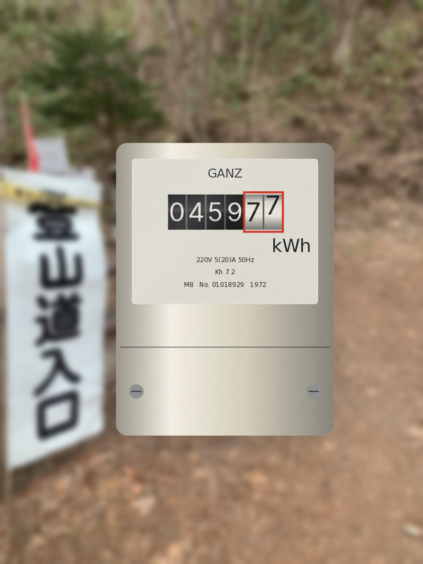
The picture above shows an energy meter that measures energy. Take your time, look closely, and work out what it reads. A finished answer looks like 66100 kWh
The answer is 459.77 kWh
